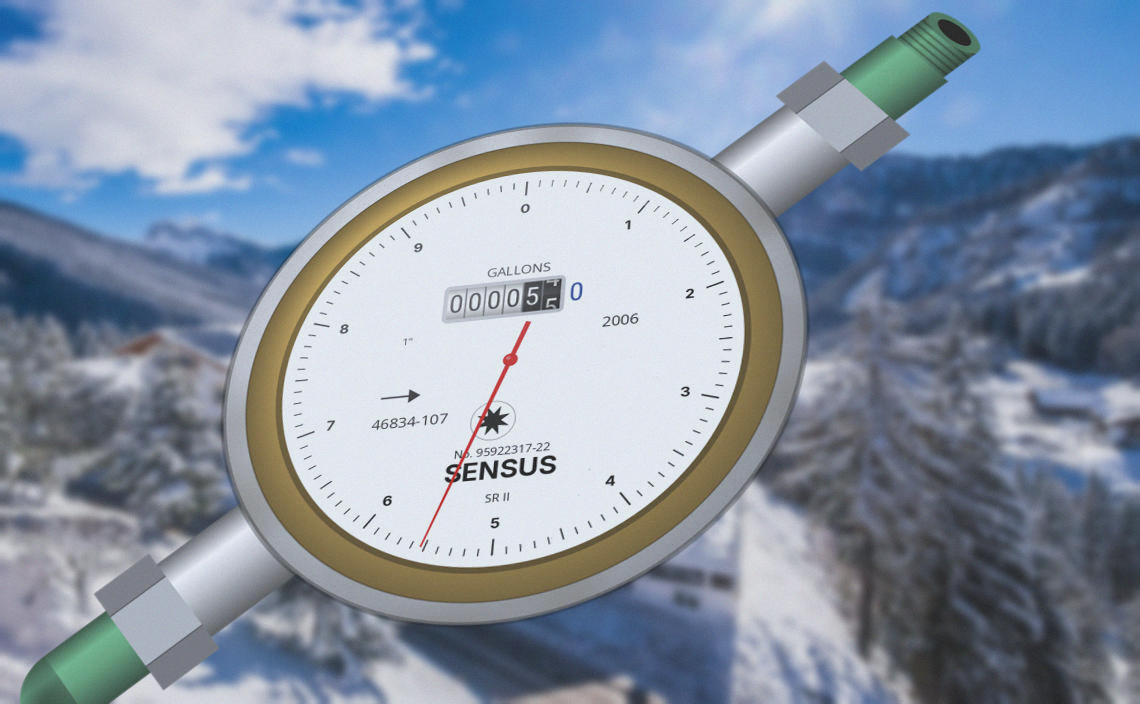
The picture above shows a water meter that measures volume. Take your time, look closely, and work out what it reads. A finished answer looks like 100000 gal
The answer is 545.5 gal
